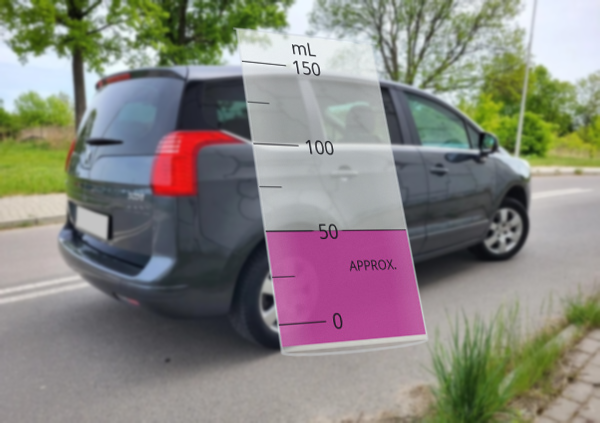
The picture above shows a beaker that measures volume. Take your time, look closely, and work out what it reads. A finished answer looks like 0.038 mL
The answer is 50 mL
